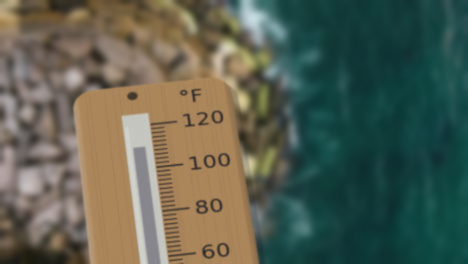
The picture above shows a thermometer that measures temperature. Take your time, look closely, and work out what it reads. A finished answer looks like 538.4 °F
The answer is 110 °F
